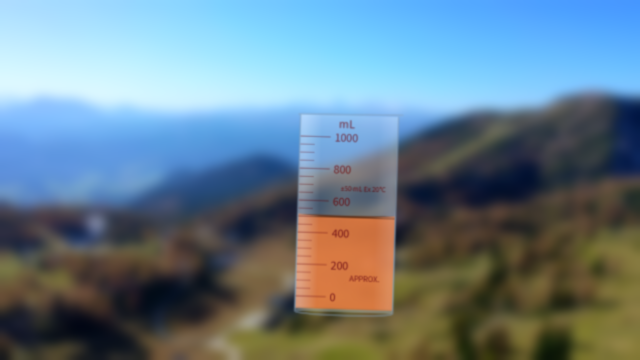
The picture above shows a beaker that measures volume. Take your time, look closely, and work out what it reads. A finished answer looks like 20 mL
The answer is 500 mL
